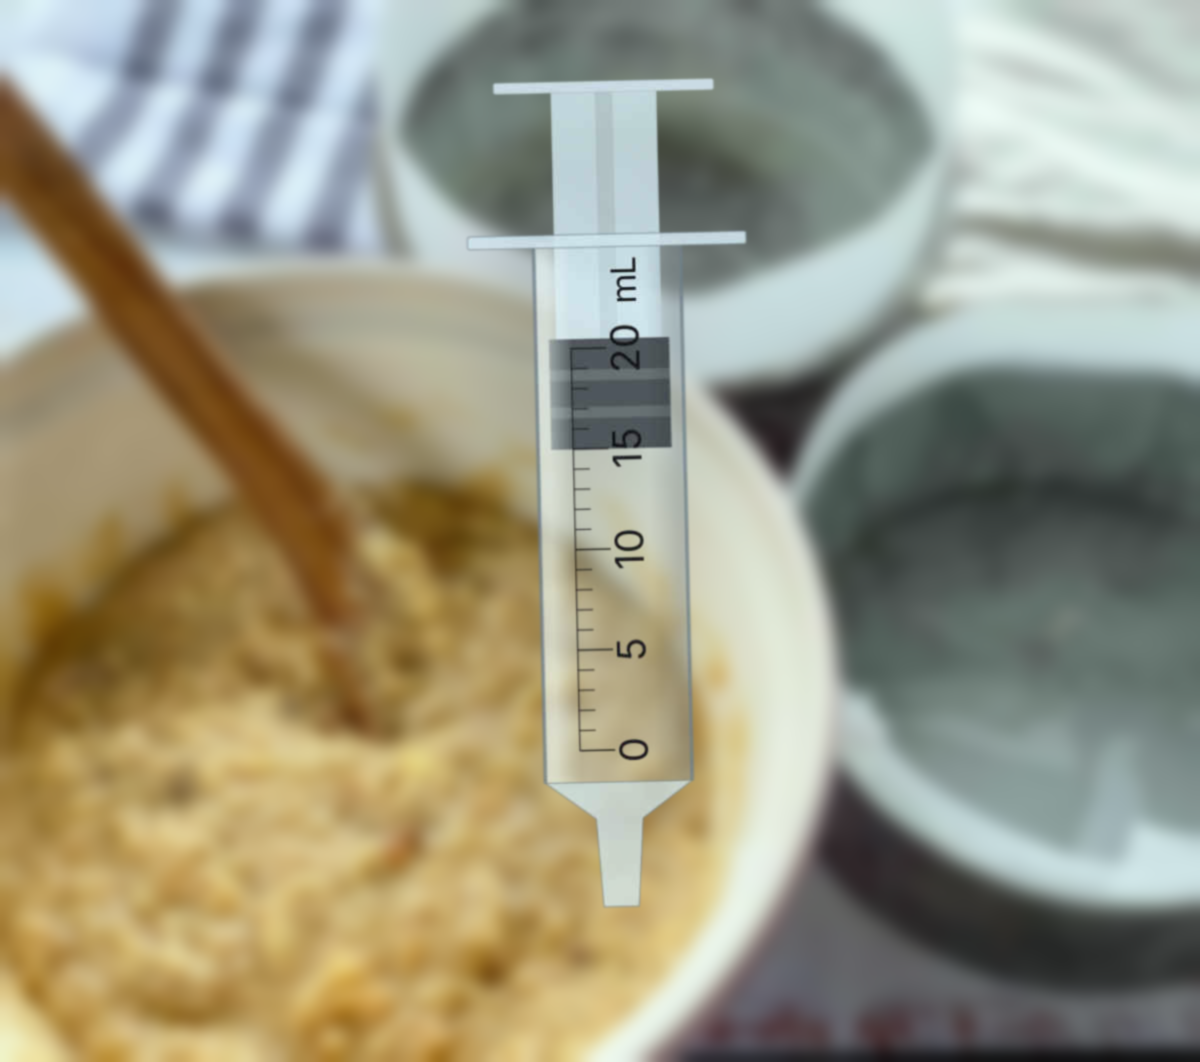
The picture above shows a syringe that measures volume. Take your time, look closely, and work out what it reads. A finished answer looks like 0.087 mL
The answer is 15 mL
